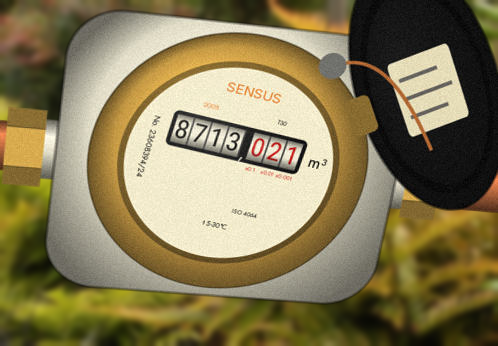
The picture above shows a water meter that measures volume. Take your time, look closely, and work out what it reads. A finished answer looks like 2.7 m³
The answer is 8713.021 m³
